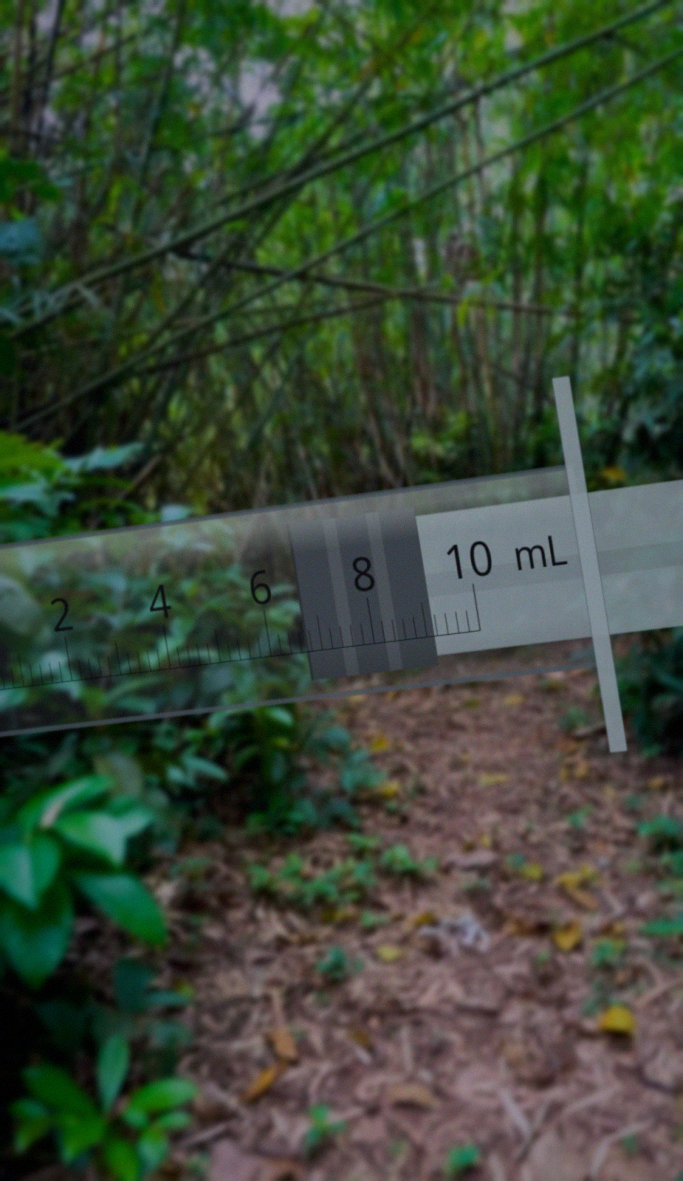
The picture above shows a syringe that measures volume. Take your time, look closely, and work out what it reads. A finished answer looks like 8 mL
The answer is 6.7 mL
